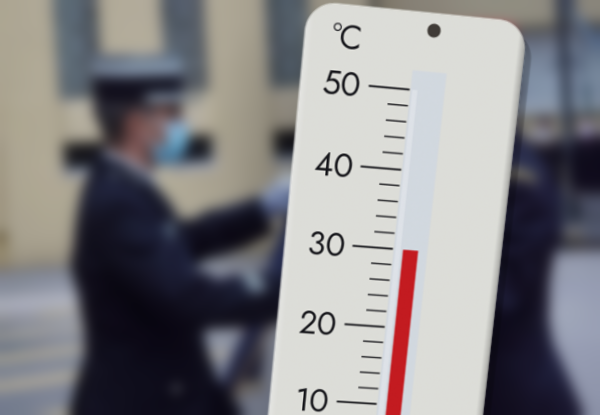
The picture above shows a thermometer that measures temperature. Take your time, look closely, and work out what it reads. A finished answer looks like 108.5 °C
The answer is 30 °C
